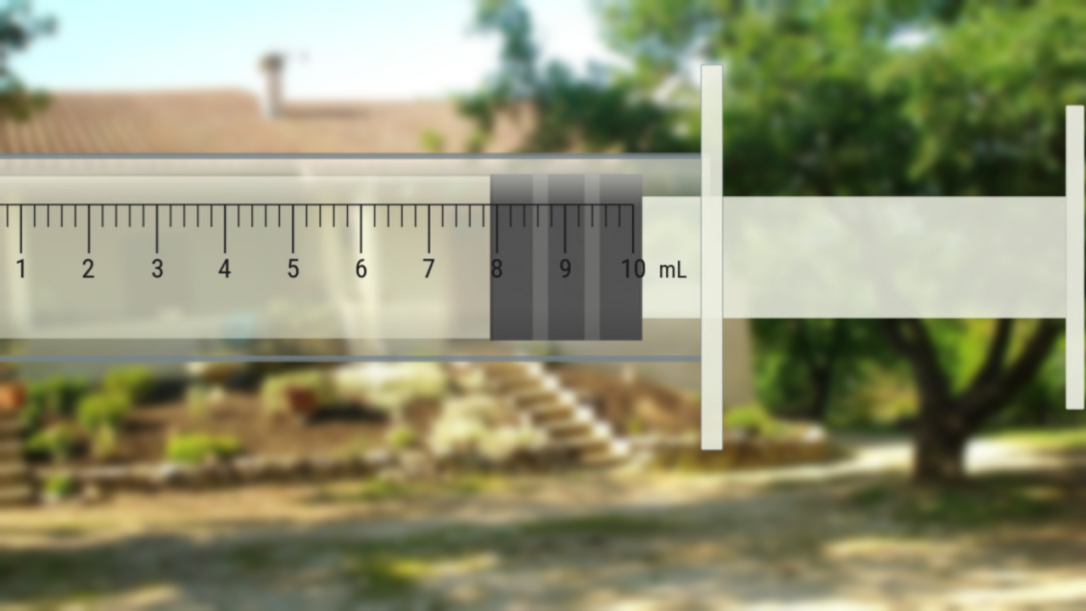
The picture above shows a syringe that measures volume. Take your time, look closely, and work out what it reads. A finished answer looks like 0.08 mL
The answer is 7.9 mL
